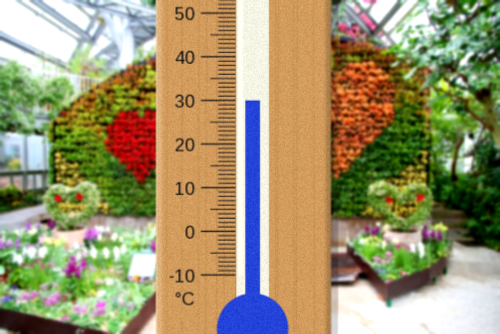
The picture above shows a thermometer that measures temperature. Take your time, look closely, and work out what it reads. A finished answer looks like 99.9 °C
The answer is 30 °C
